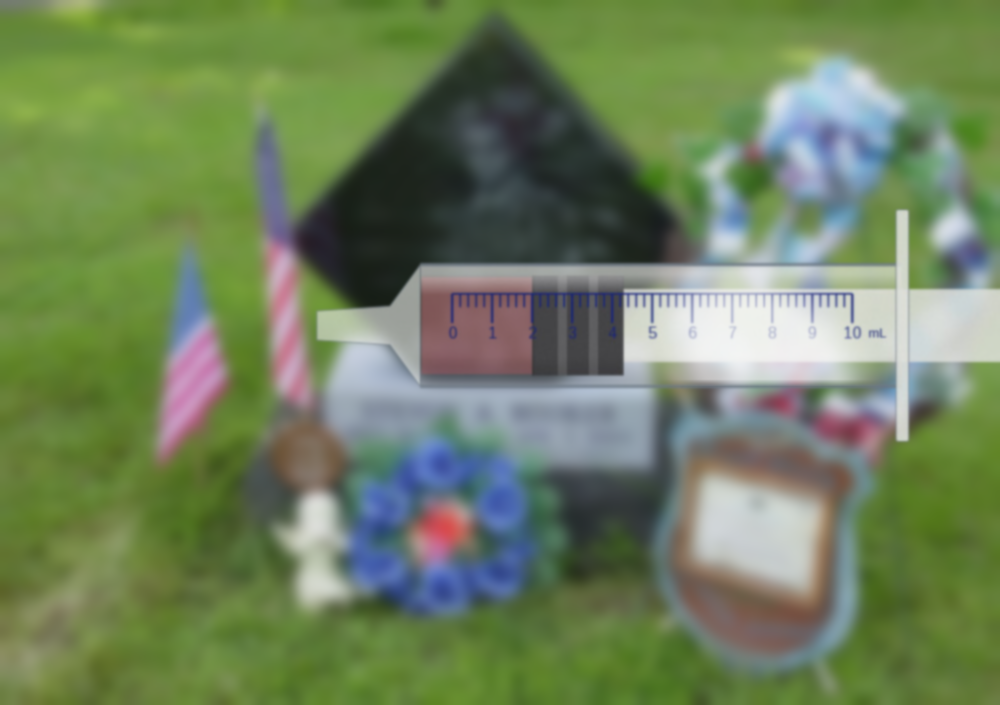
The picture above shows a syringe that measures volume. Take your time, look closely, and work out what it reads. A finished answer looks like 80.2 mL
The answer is 2 mL
